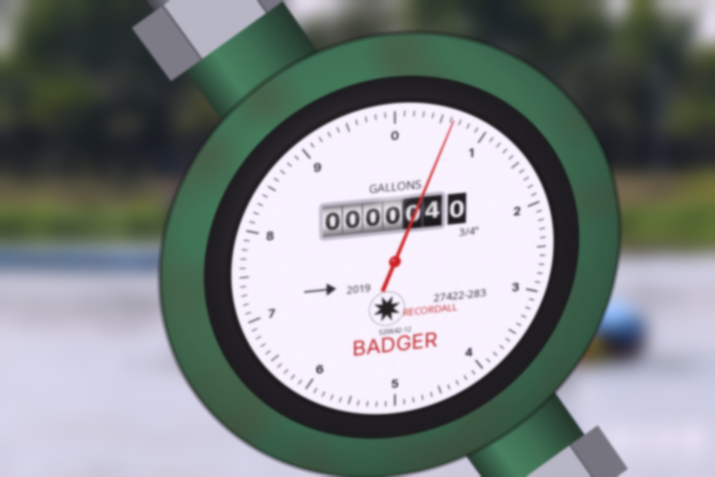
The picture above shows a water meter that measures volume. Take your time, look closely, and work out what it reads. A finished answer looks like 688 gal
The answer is 40.6 gal
